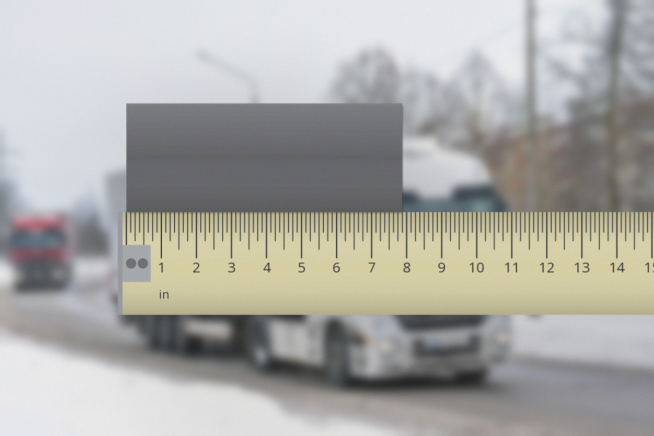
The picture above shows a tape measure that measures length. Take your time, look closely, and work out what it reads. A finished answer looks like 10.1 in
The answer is 7.875 in
